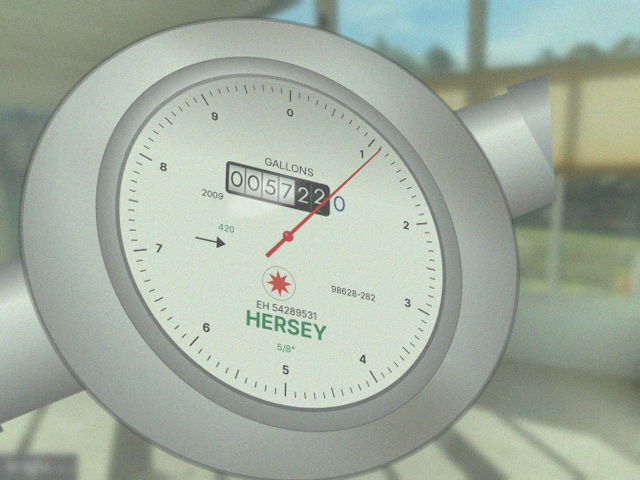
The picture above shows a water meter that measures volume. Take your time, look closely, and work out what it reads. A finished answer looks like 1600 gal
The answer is 57221.1 gal
